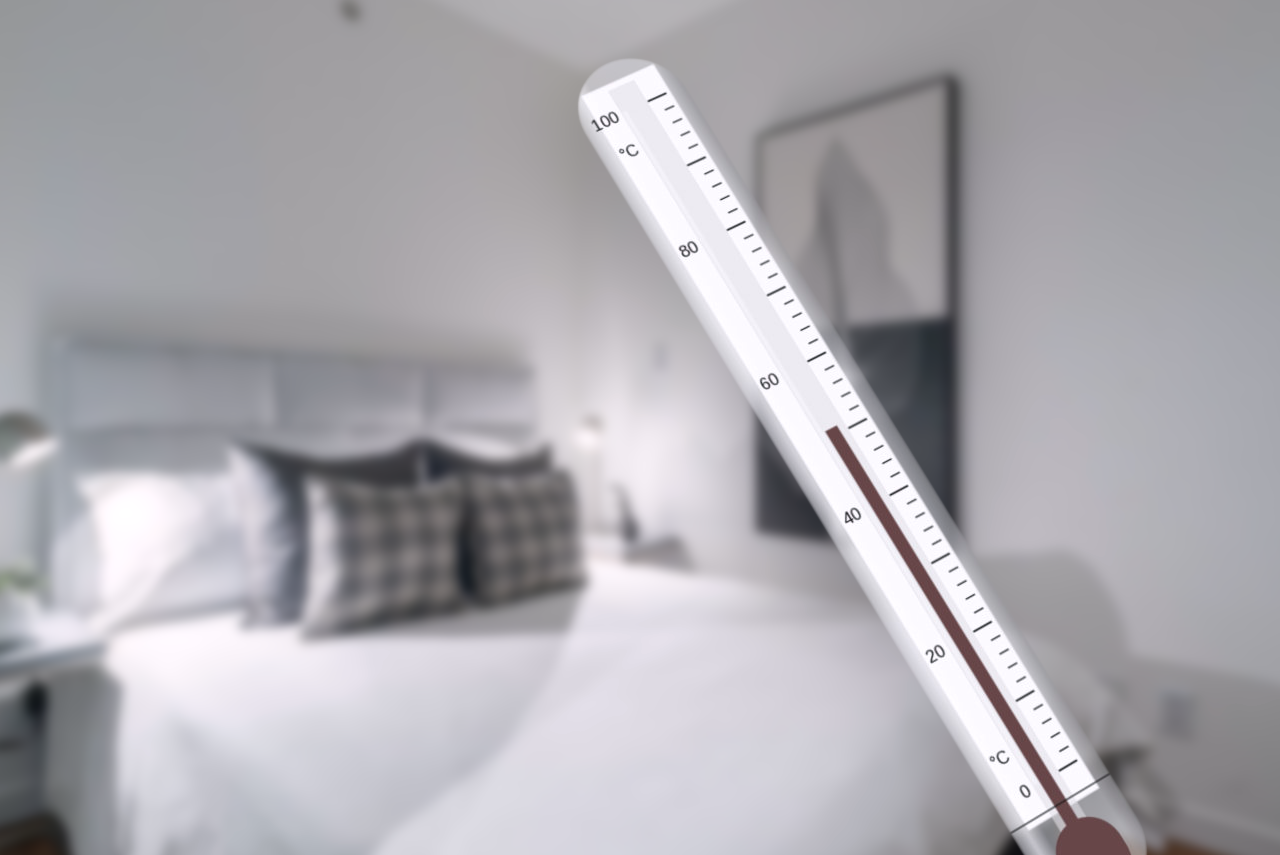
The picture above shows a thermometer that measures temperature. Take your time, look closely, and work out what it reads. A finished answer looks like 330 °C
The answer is 51 °C
